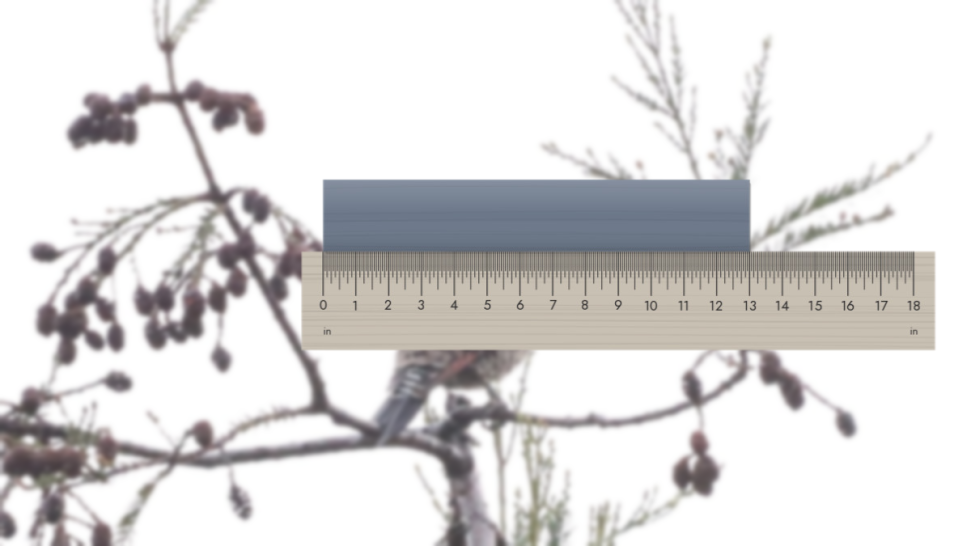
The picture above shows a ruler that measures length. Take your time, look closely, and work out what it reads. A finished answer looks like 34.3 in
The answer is 13 in
